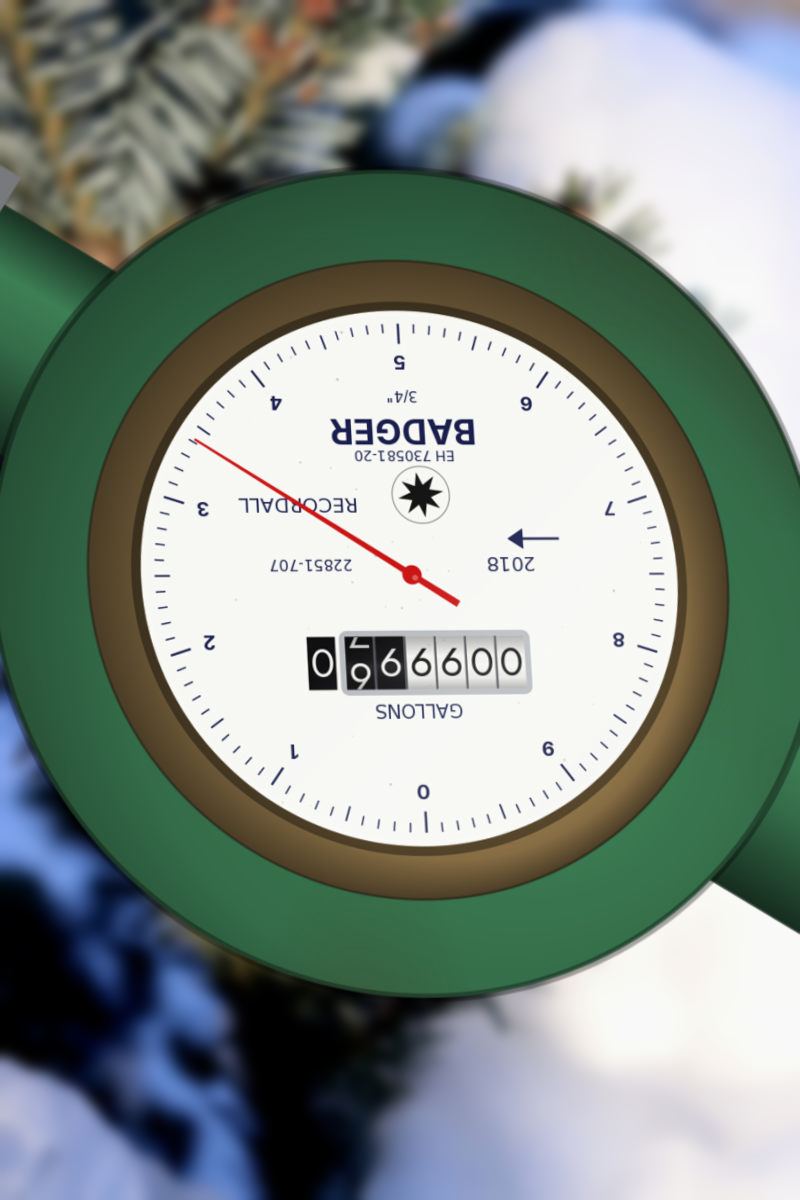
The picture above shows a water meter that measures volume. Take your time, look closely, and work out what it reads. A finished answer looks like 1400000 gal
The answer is 99963.4 gal
